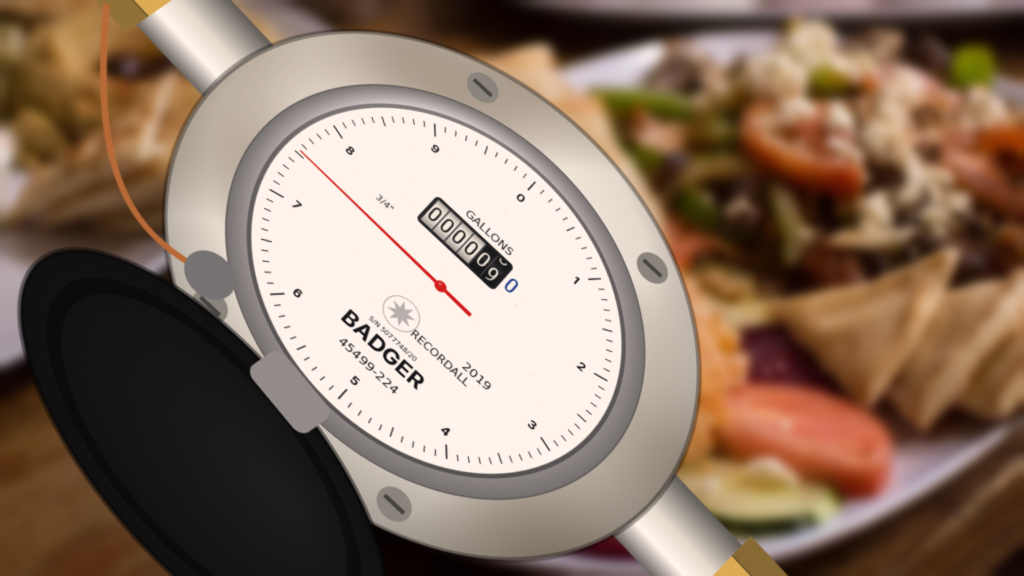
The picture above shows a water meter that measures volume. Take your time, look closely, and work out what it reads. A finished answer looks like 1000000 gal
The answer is 87.5 gal
